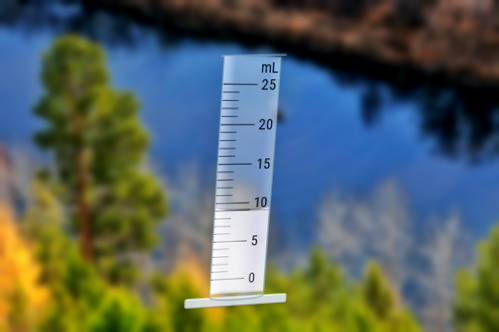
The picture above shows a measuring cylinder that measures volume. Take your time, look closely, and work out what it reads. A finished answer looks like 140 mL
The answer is 9 mL
